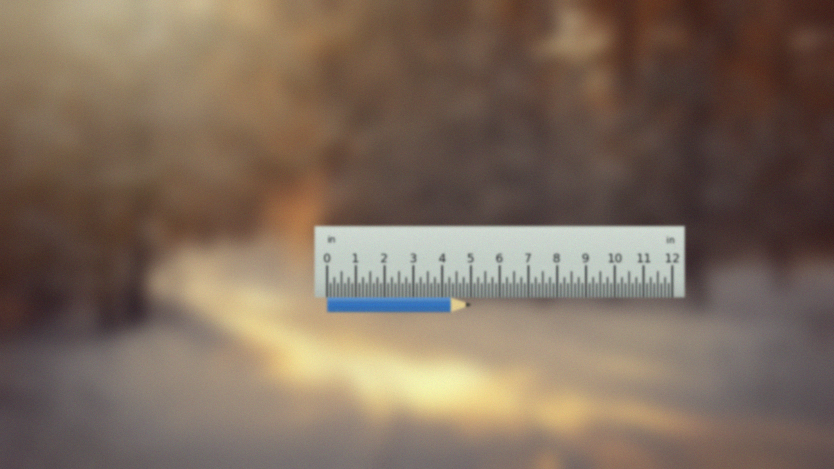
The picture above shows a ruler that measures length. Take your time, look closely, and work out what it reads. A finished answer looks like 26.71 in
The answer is 5 in
